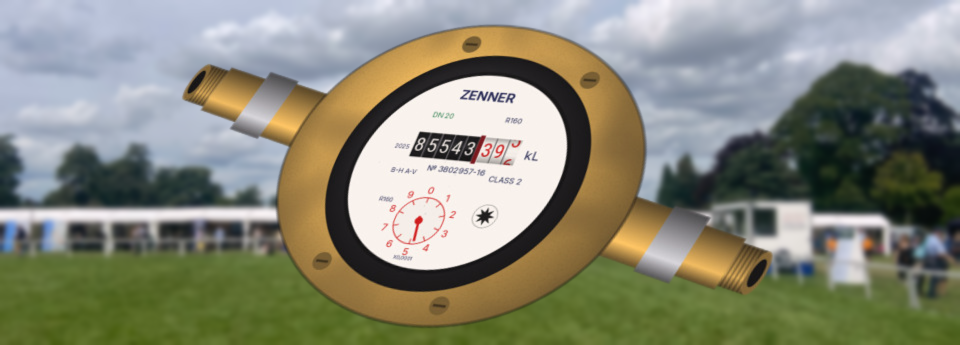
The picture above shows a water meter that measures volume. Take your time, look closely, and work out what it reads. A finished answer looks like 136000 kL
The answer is 85543.3954 kL
